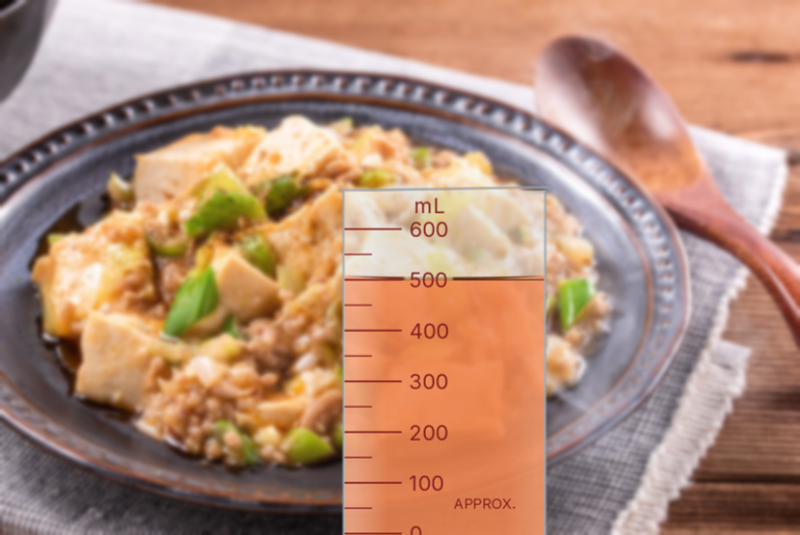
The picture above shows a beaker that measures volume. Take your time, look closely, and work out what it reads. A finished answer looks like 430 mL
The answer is 500 mL
